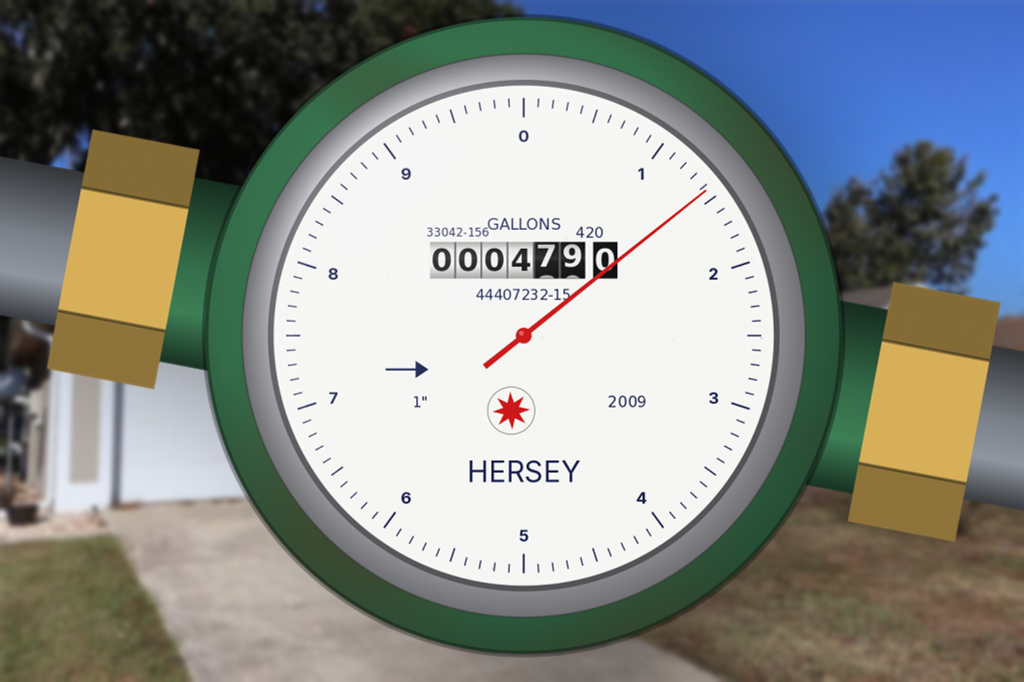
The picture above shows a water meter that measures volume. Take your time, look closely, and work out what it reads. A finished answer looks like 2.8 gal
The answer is 4791.4 gal
